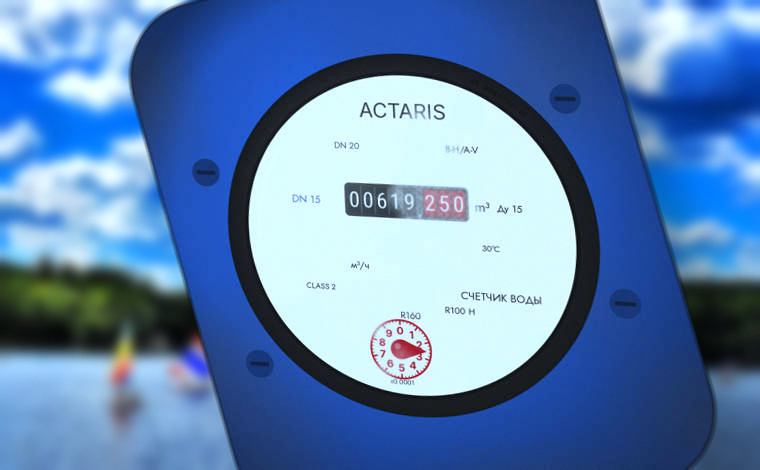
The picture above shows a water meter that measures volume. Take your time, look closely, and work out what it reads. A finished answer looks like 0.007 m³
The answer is 619.2502 m³
